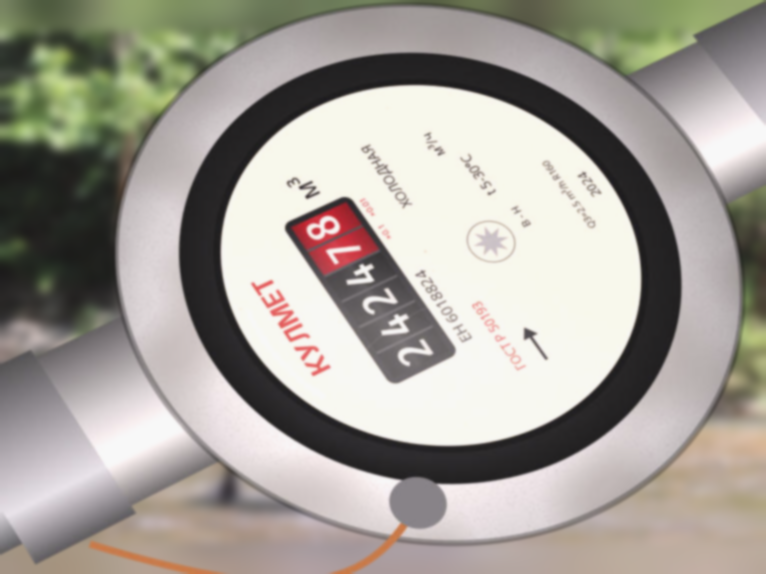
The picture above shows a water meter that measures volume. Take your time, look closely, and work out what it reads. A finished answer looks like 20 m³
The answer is 2424.78 m³
